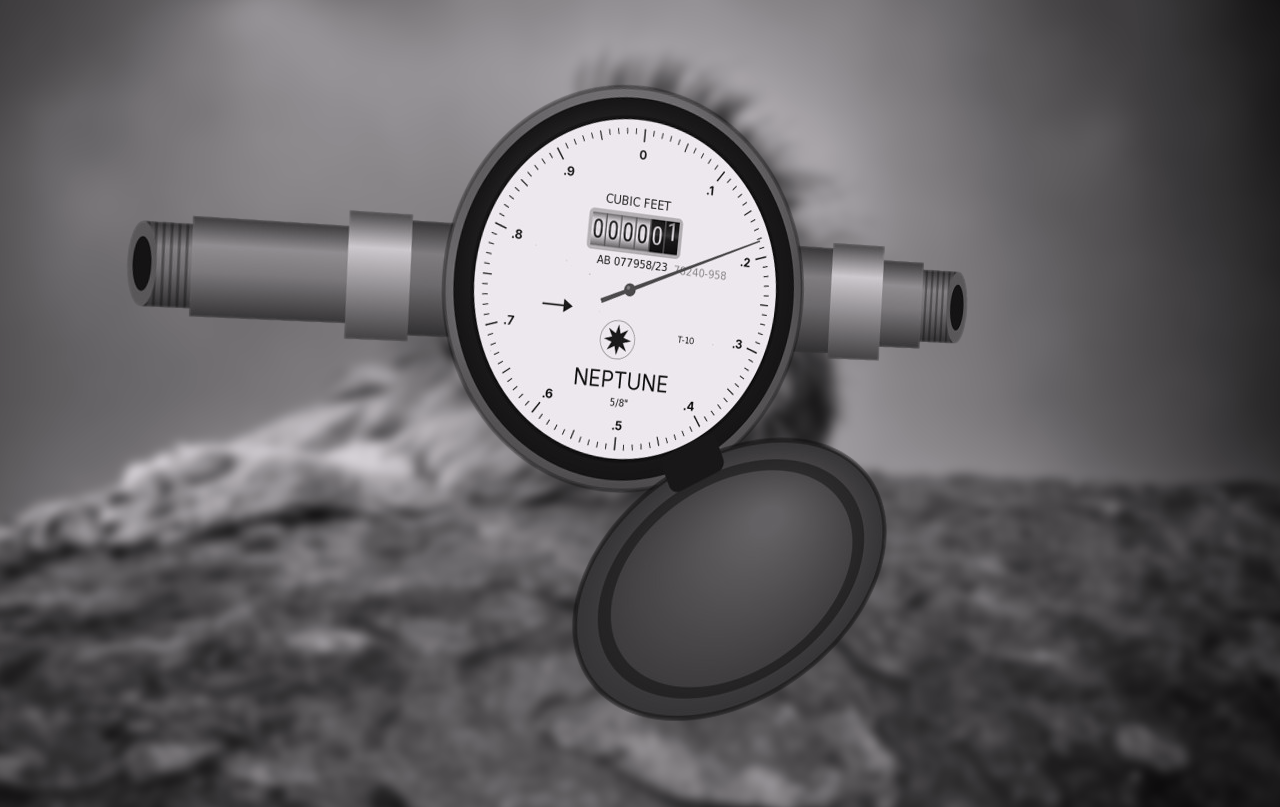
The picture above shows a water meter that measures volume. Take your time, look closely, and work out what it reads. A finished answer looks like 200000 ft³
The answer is 1.18 ft³
